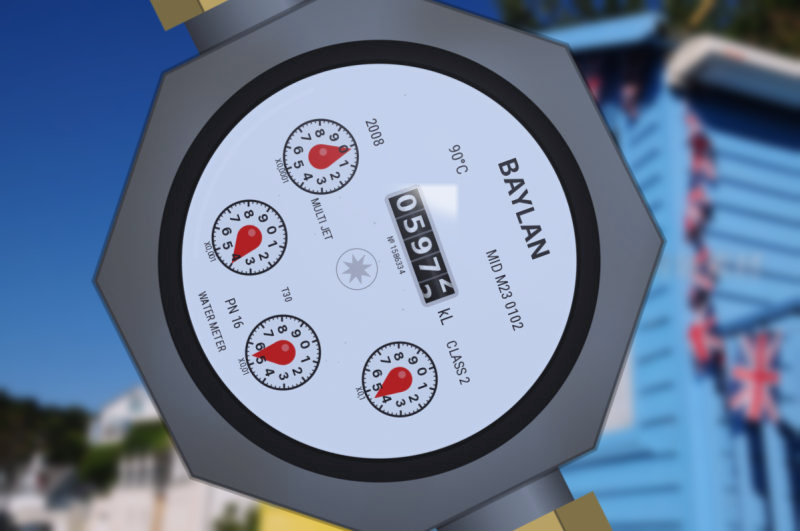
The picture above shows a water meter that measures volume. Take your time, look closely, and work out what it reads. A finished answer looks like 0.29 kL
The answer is 5972.4540 kL
